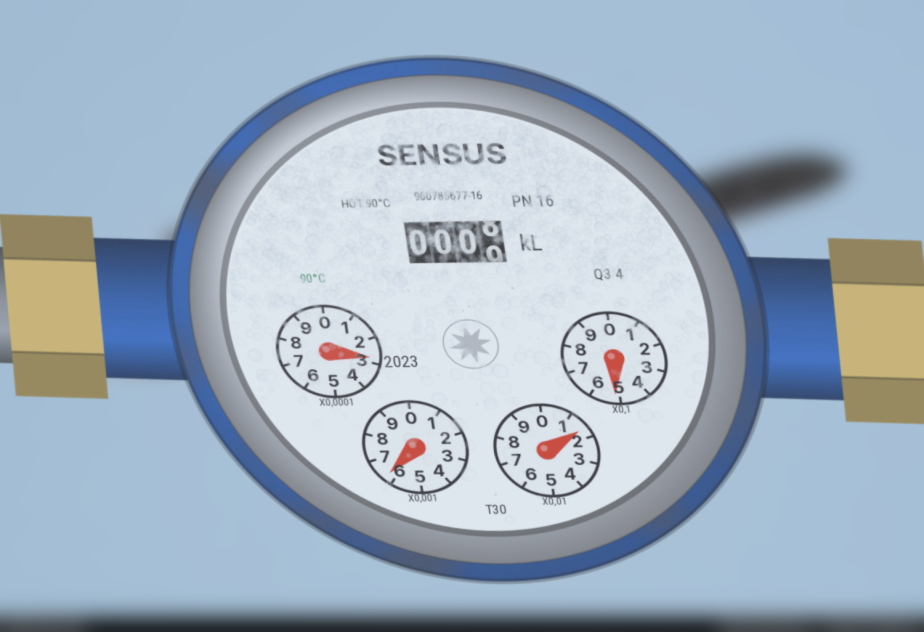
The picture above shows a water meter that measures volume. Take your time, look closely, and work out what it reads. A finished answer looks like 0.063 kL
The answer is 8.5162 kL
